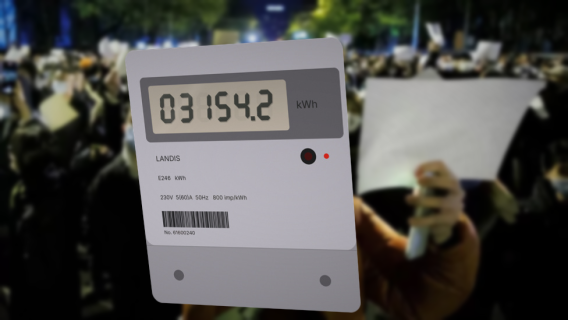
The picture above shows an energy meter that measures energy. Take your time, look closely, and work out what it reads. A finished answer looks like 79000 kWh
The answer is 3154.2 kWh
